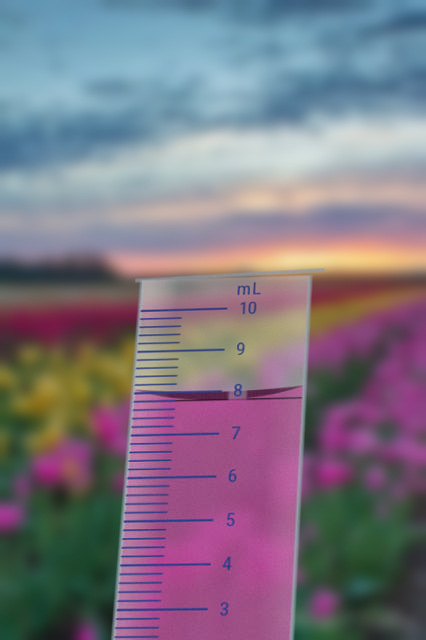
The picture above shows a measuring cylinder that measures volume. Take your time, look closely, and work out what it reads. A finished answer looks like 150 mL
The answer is 7.8 mL
